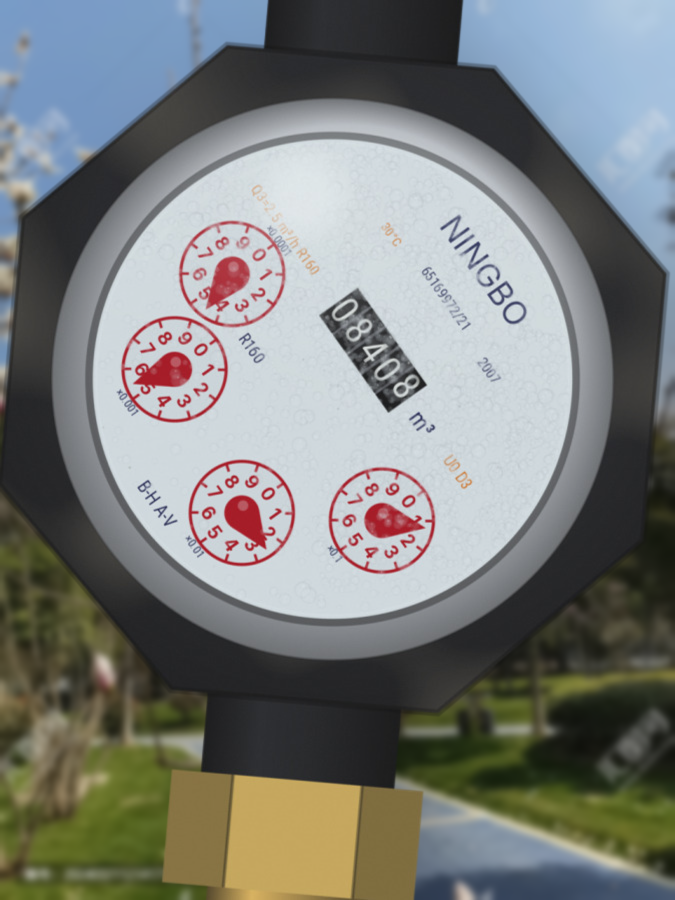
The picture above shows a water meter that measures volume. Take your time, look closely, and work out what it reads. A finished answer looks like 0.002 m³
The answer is 8408.1254 m³
